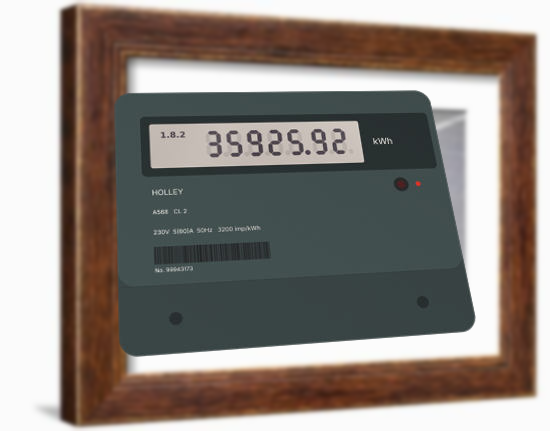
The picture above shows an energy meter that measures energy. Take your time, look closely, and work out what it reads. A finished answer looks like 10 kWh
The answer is 35925.92 kWh
